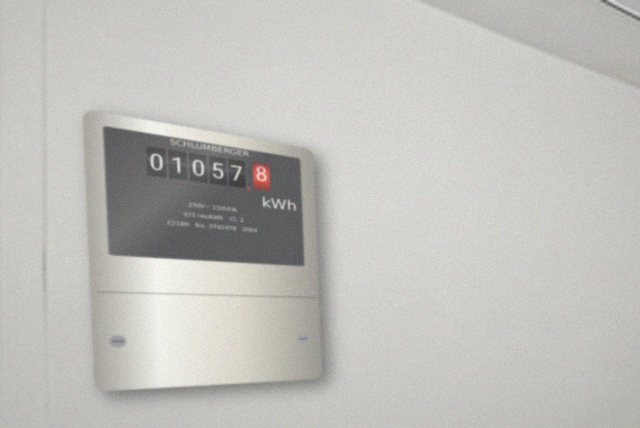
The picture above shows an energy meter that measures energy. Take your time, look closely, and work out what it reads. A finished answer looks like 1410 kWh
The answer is 1057.8 kWh
